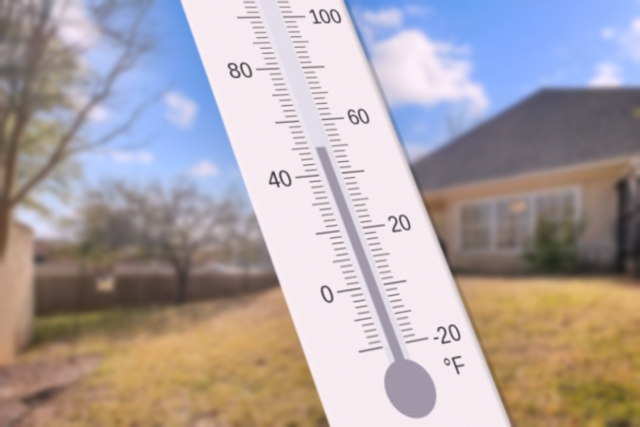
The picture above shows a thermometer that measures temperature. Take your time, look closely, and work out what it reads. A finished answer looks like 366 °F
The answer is 50 °F
